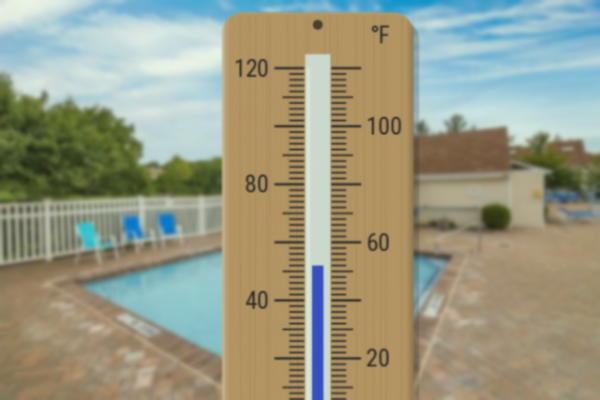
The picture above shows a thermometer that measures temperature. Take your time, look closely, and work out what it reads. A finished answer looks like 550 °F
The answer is 52 °F
